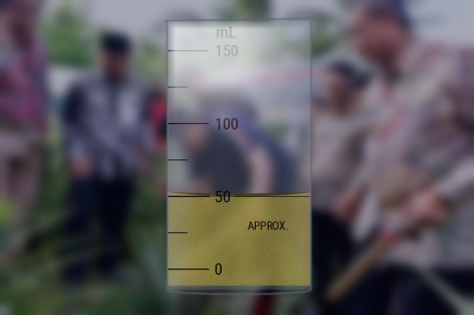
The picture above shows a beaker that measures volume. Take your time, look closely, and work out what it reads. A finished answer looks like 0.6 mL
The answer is 50 mL
